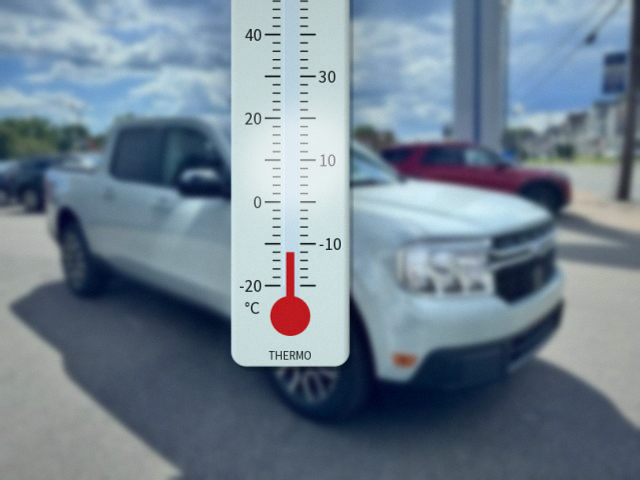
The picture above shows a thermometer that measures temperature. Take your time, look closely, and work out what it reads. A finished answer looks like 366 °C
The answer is -12 °C
